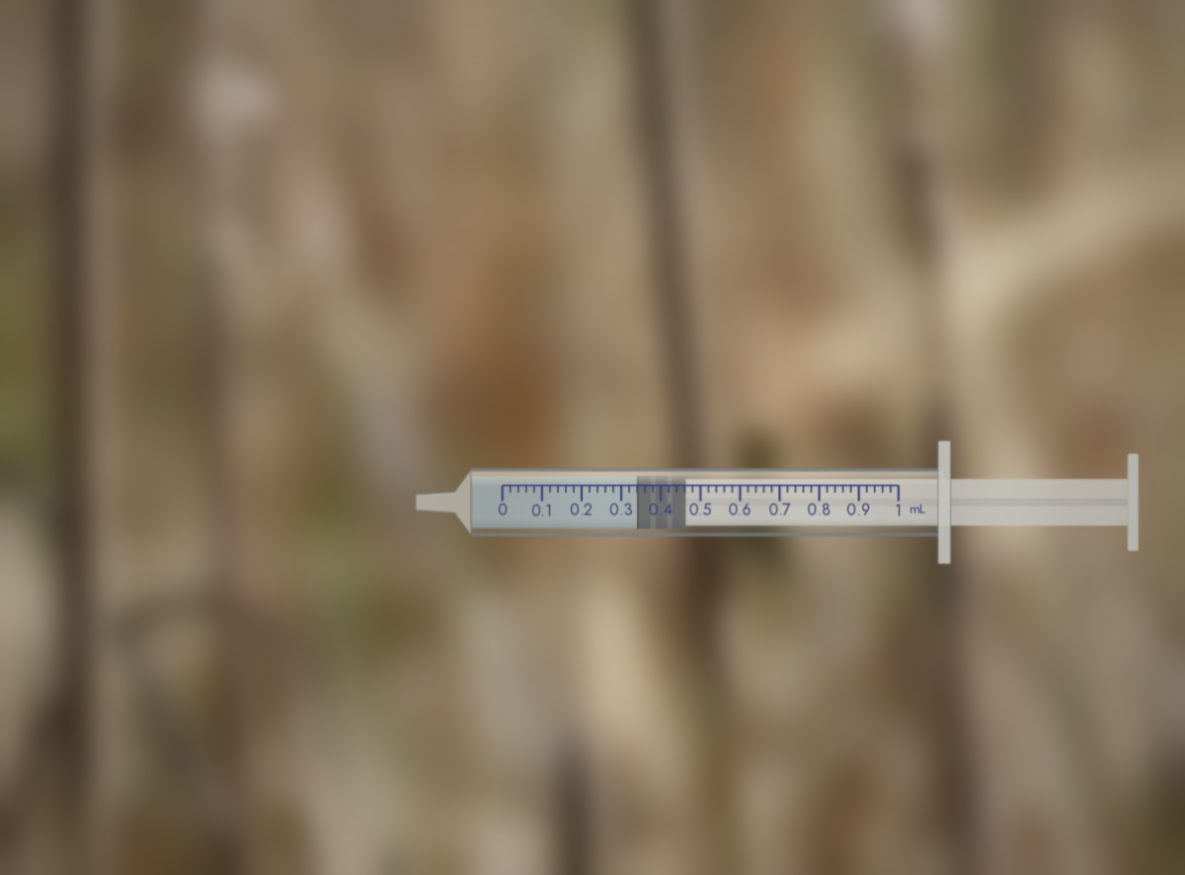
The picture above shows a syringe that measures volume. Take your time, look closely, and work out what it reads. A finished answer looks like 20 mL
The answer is 0.34 mL
